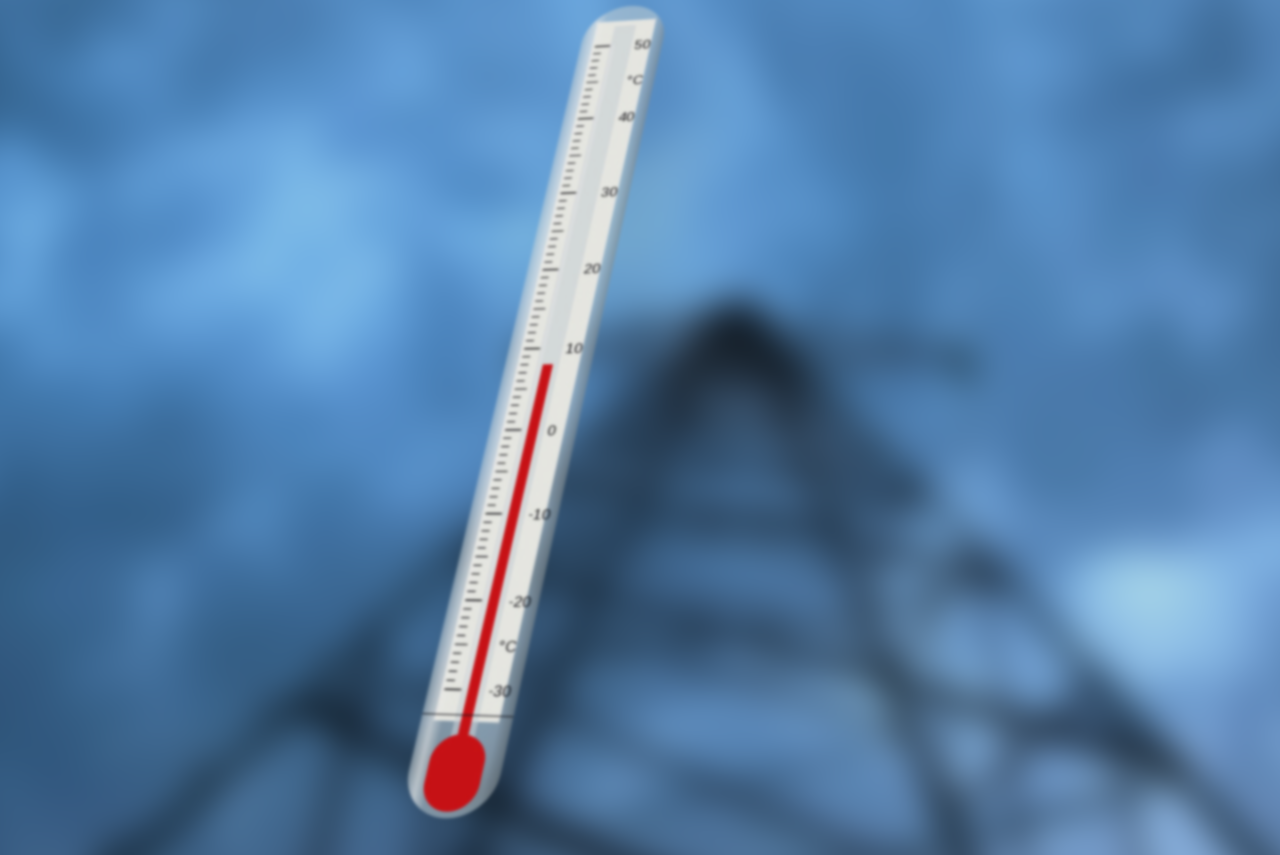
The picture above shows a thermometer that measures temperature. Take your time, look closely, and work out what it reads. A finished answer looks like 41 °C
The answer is 8 °C
